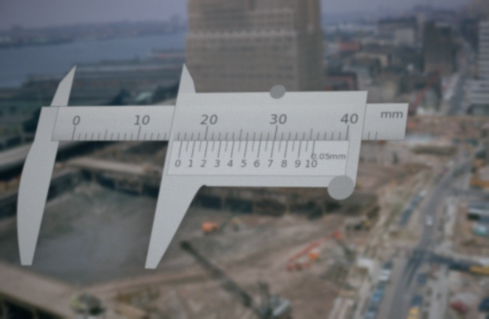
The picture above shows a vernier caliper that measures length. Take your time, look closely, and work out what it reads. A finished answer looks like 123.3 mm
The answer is 16.6 mm
